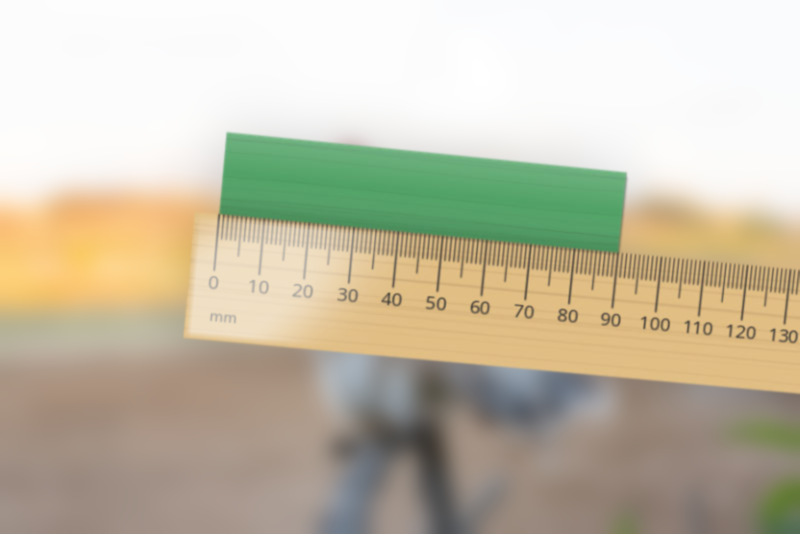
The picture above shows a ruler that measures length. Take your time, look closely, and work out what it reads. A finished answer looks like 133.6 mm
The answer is 90 mm
